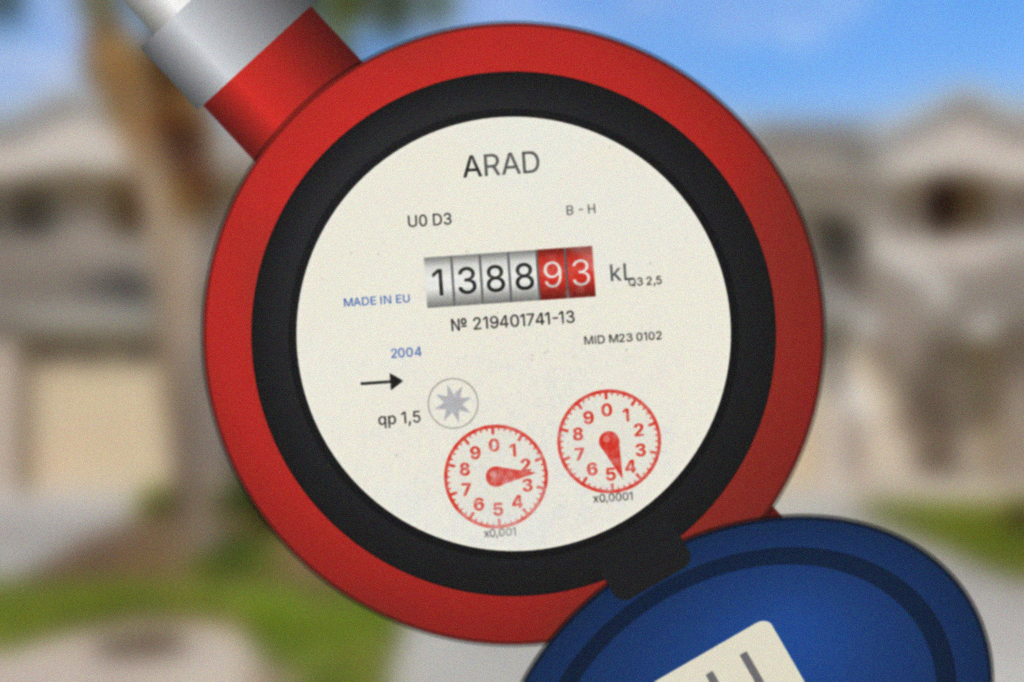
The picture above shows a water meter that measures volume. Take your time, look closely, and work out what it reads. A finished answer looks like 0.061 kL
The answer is 1388.9324 kL
